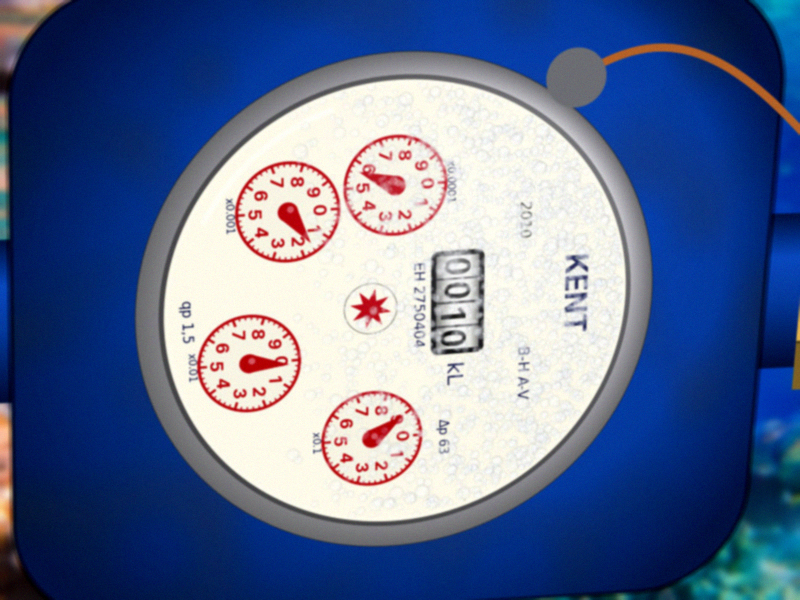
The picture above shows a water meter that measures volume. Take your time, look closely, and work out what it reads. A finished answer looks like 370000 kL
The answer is 9.9015 kL
